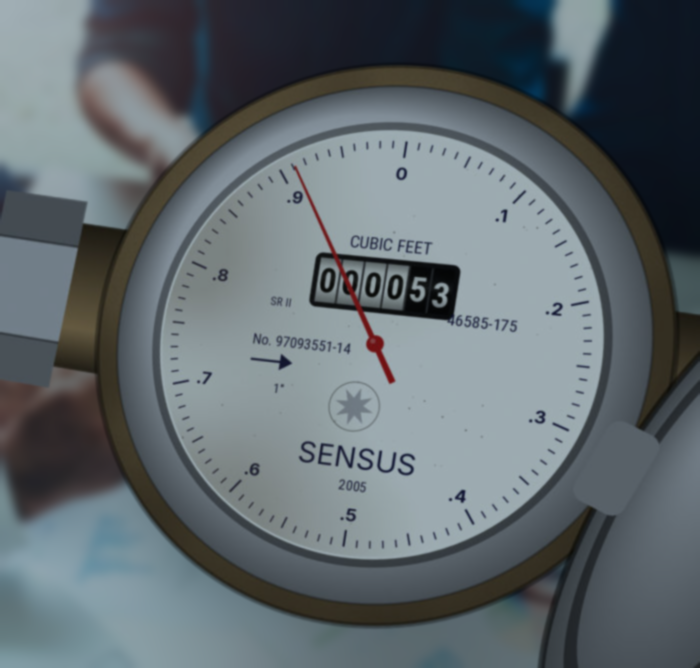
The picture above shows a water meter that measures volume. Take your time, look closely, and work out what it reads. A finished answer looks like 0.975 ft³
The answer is 52.91 ft³
